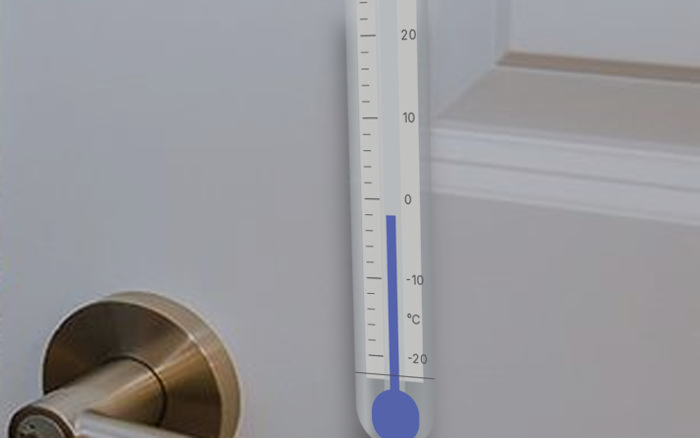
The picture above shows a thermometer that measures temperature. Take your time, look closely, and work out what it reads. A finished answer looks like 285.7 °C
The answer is -2 °C
